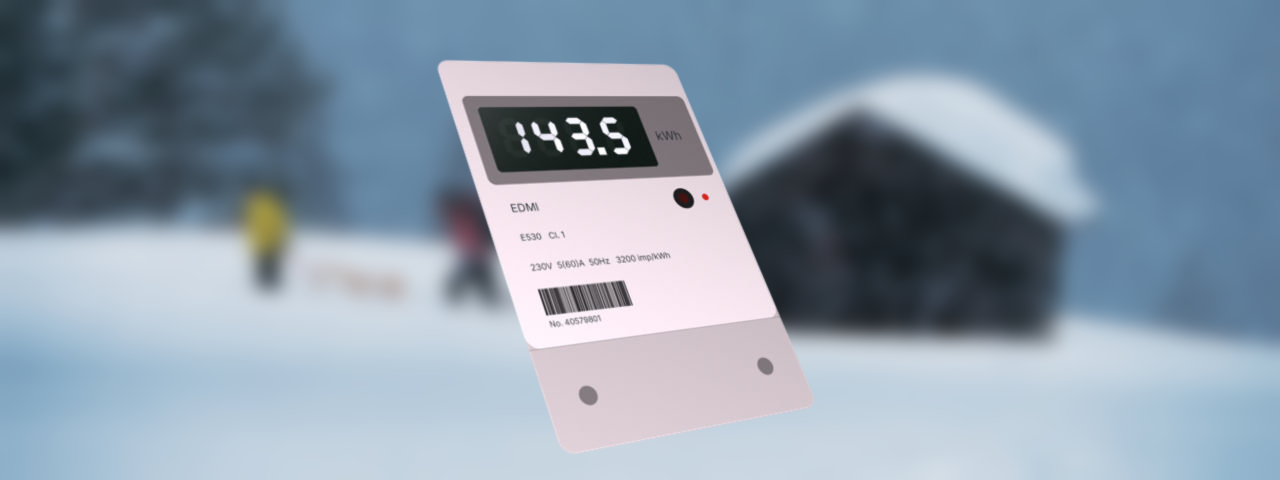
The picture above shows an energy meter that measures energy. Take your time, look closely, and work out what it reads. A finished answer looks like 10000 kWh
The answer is 143.5 kWh
